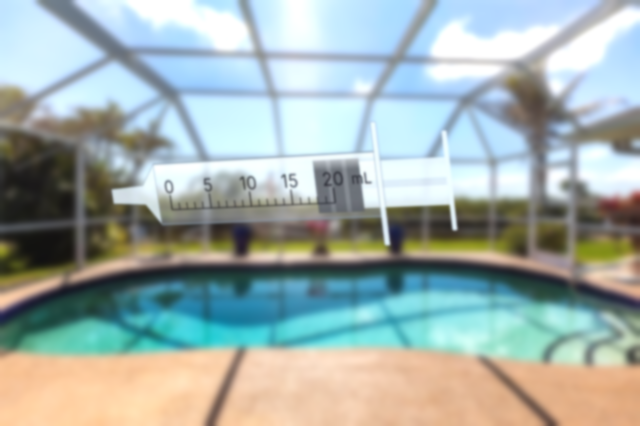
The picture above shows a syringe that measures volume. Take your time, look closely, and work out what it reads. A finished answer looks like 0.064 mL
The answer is 18 mL
